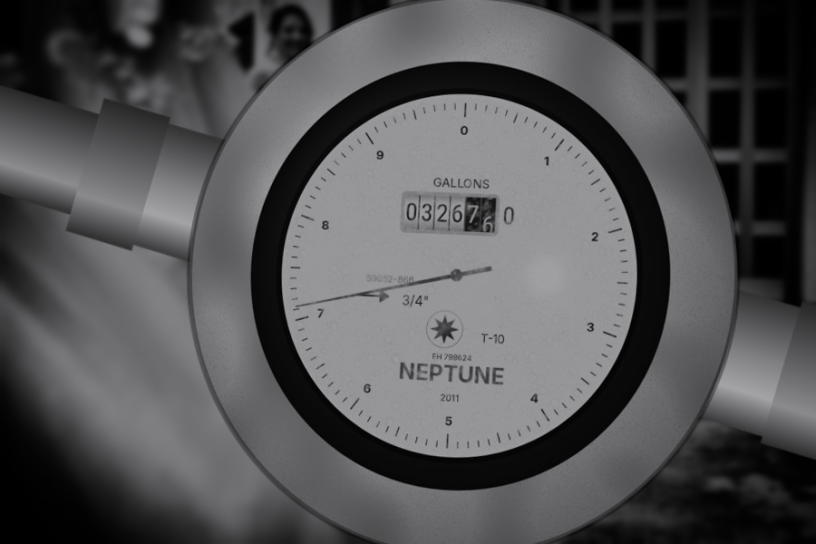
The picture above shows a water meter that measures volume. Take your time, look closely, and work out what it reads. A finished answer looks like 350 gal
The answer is 326757.1 gal
